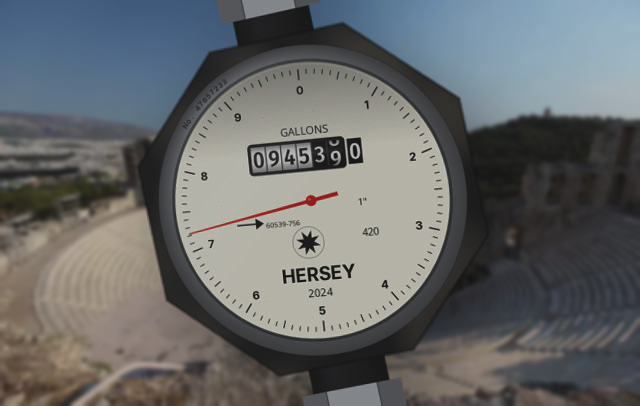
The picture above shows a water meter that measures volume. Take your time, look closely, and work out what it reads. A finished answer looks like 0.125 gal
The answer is 945387.2 gal
